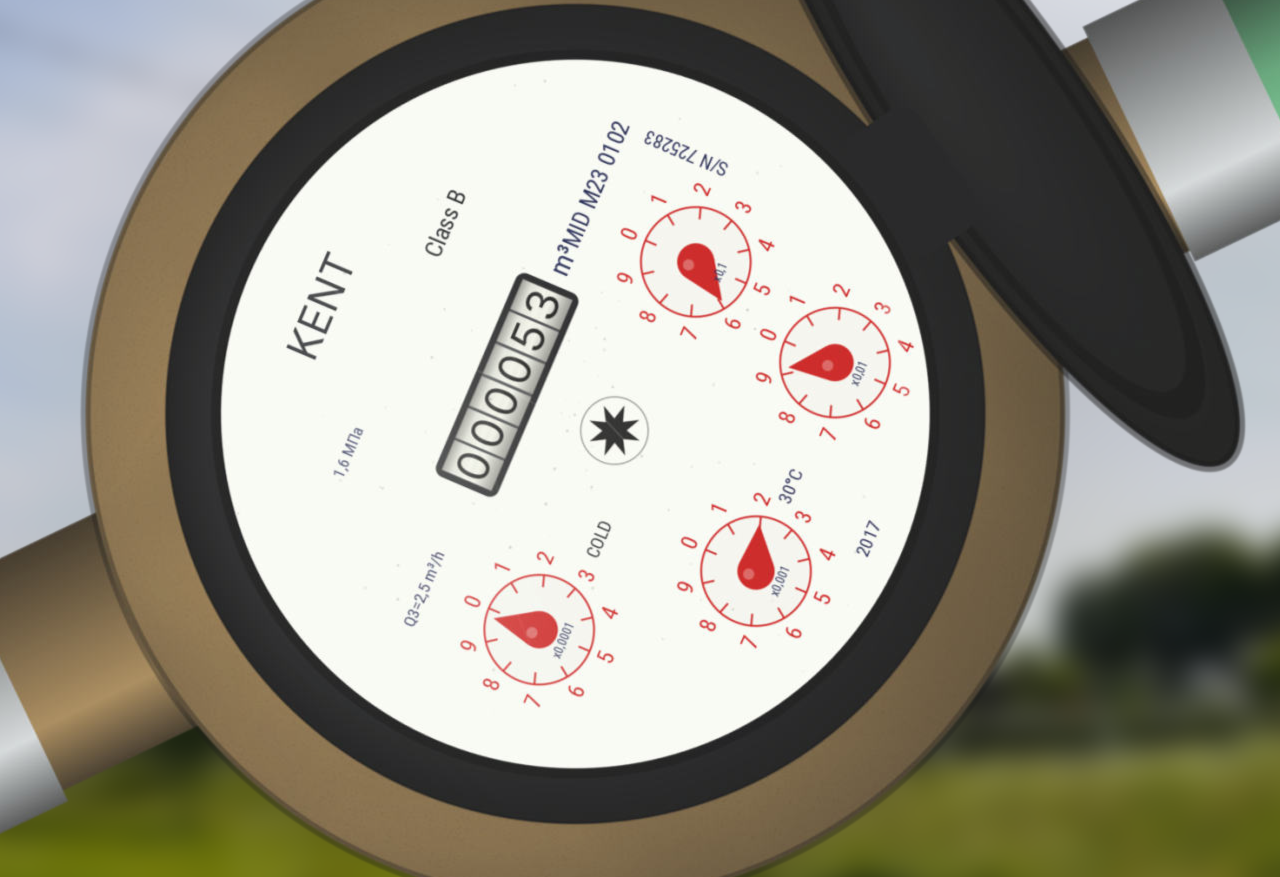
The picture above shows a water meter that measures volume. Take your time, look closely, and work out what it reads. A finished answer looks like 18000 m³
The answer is 53.5919 m³
